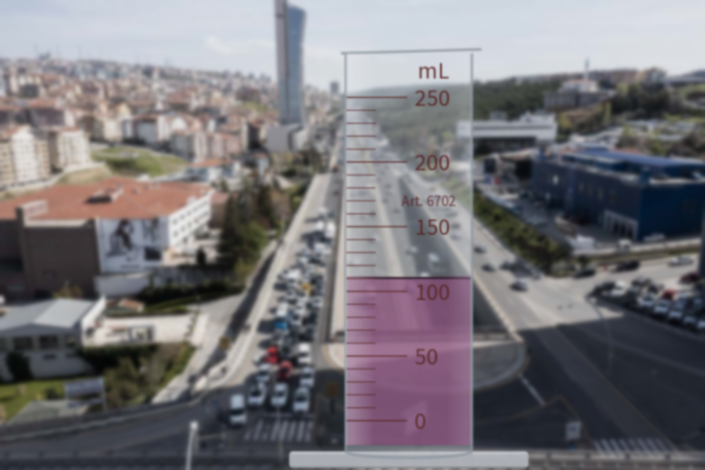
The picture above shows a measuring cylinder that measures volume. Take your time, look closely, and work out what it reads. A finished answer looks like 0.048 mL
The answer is 110 mL
